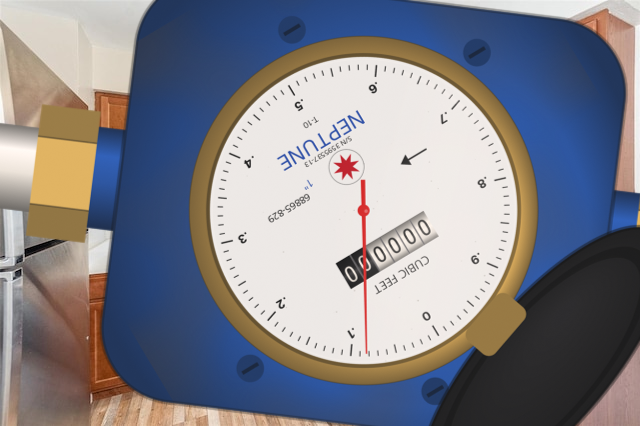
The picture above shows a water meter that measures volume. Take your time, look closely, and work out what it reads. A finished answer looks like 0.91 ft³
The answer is 0.08 ft³
